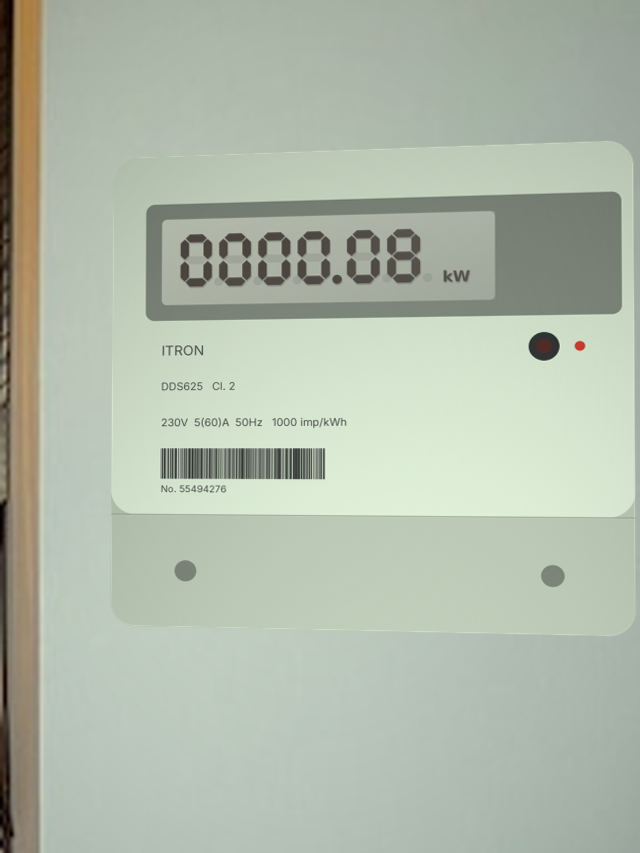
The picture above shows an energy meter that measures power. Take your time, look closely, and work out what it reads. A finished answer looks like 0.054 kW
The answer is 0.08 kW
